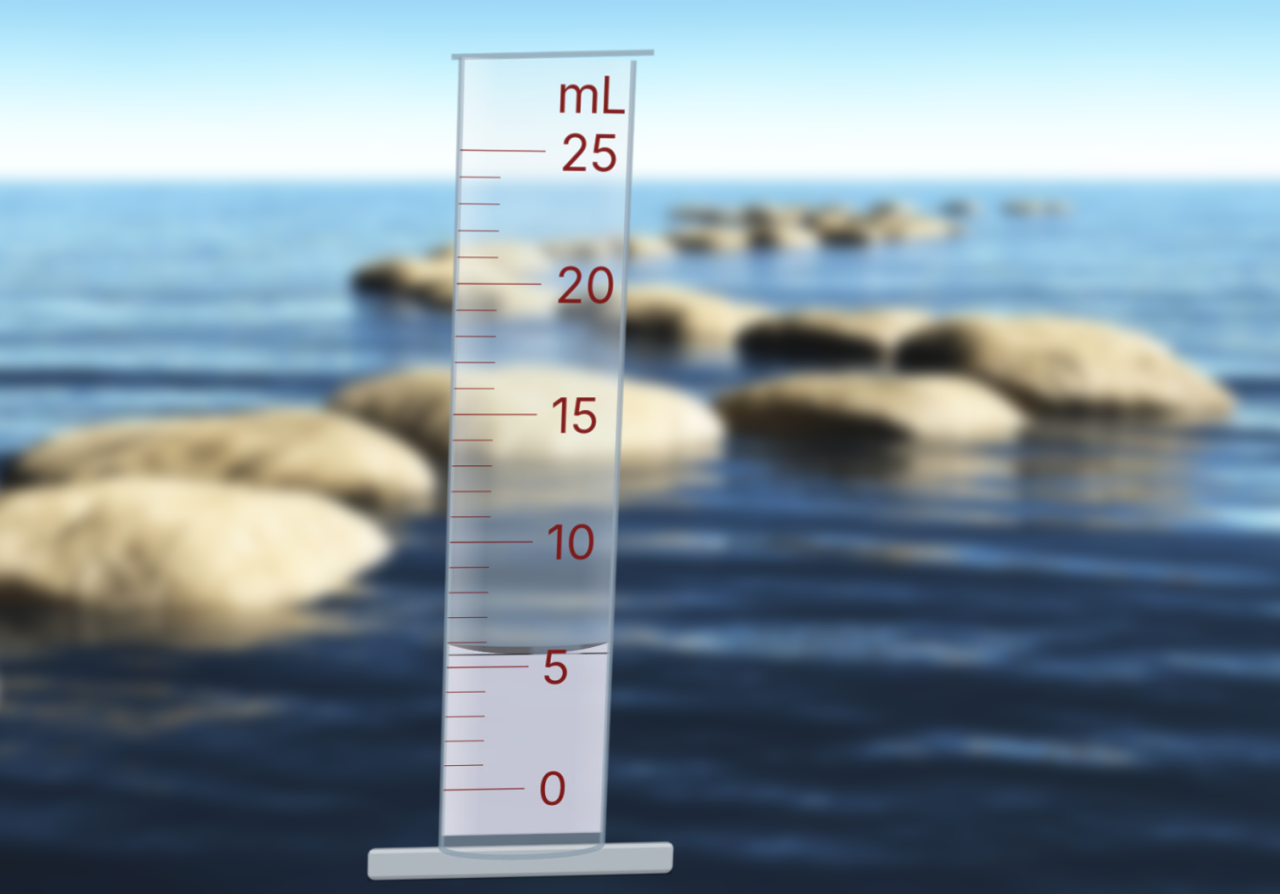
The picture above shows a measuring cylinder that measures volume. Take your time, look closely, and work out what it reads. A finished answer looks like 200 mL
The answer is 5.5 mL
